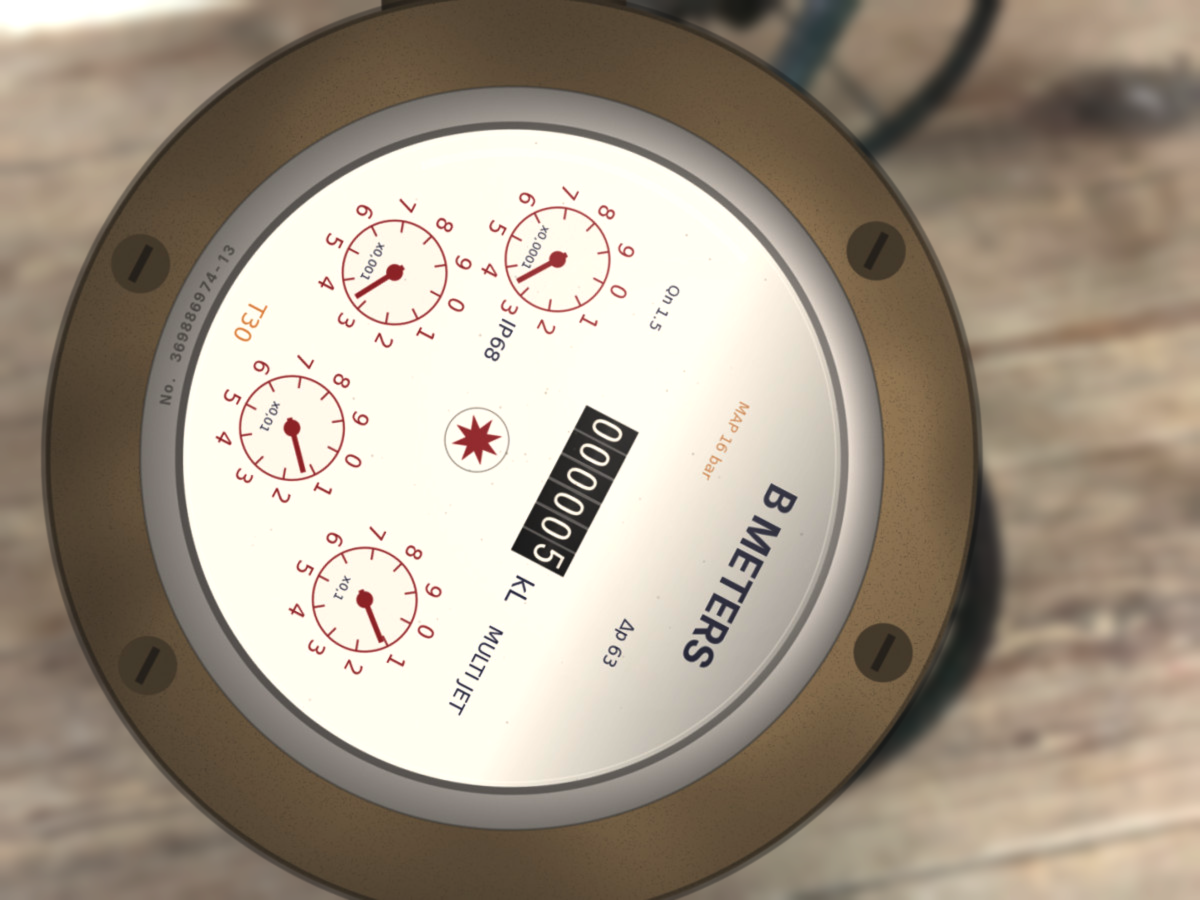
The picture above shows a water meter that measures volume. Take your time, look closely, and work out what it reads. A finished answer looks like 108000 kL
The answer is 5.1133 kL
